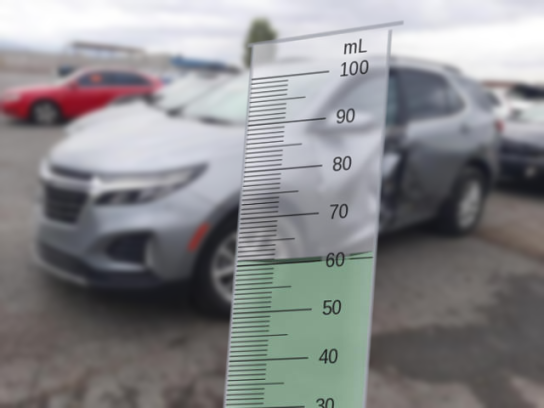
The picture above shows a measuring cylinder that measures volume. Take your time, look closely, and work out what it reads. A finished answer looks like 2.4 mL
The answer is 60 mL
